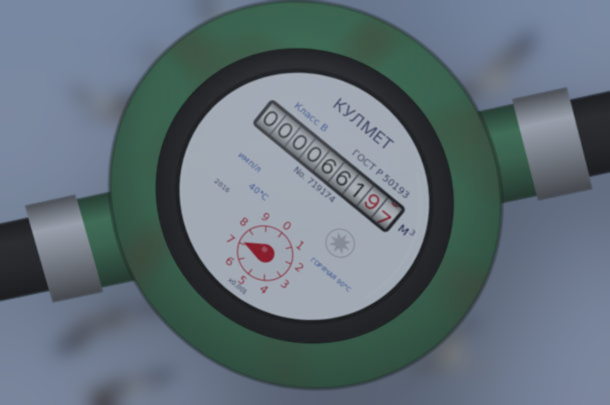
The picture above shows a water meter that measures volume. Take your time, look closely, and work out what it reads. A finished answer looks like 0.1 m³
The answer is 661.967 m³
